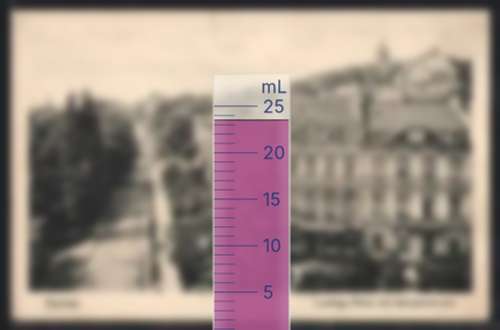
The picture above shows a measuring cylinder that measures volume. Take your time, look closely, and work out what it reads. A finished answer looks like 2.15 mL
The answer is 23.5 mL
